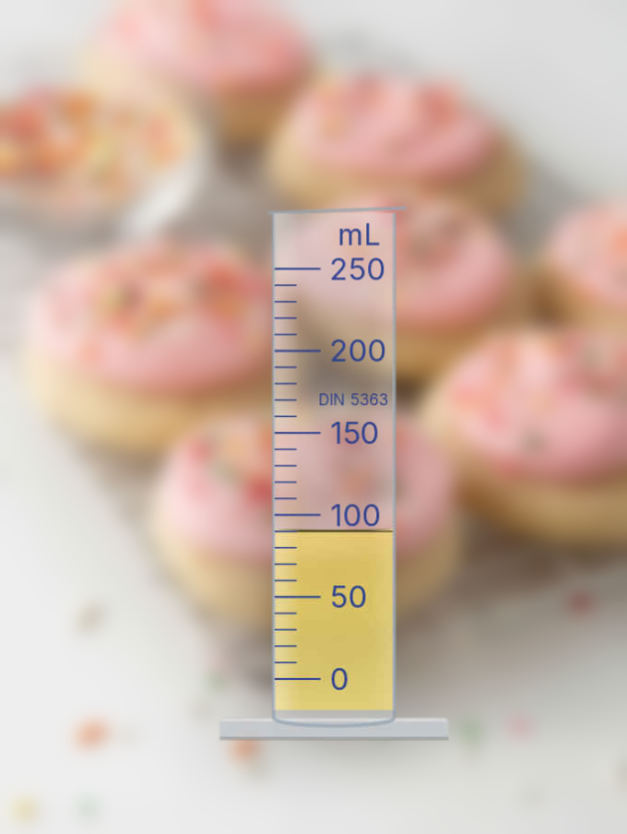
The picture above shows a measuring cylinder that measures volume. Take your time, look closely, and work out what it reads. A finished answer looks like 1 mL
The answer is 90 mL
